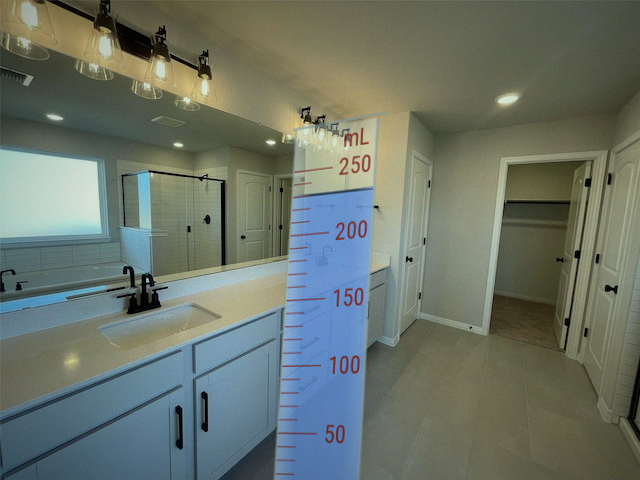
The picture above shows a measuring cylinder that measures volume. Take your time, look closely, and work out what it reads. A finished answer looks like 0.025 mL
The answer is 230 mL
